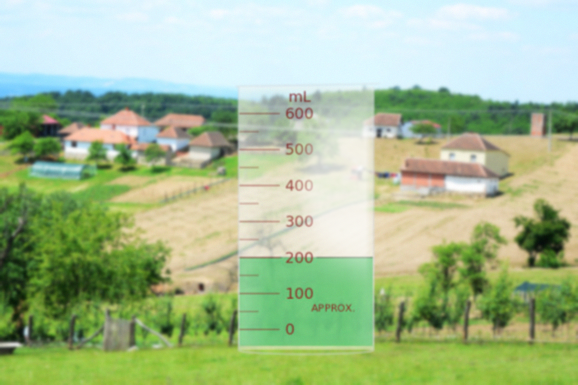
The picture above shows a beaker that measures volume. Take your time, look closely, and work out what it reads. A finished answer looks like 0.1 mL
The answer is 200 mL
